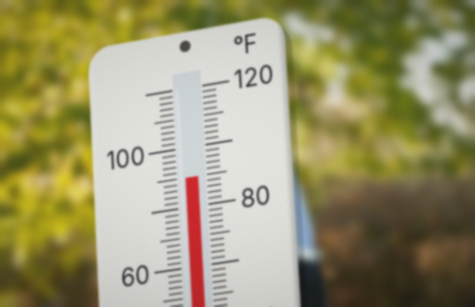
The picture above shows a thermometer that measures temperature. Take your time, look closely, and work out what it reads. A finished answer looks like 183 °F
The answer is 90 °F
